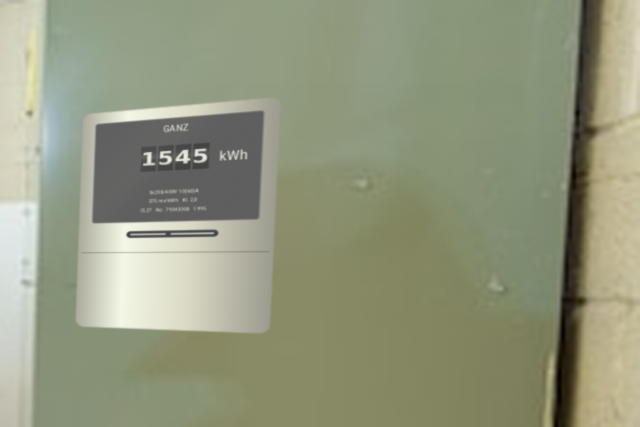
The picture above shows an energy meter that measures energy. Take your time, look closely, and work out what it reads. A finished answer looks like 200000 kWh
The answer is 1545 kWh
